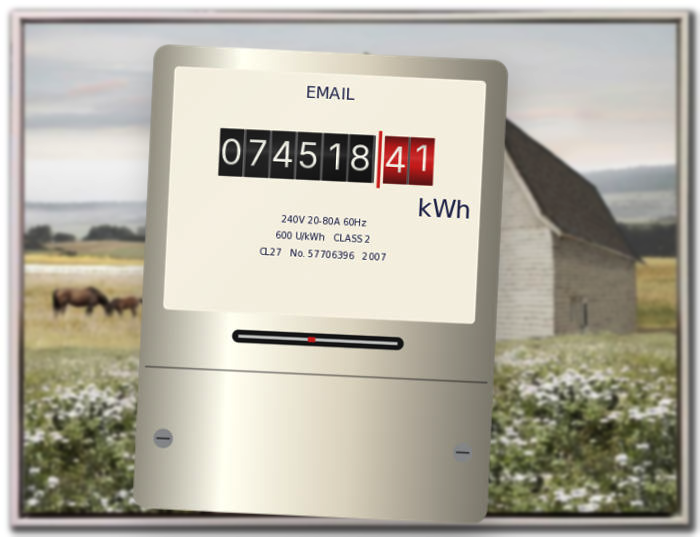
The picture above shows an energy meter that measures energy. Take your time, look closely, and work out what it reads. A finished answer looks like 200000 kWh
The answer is 74518.41 kWh
